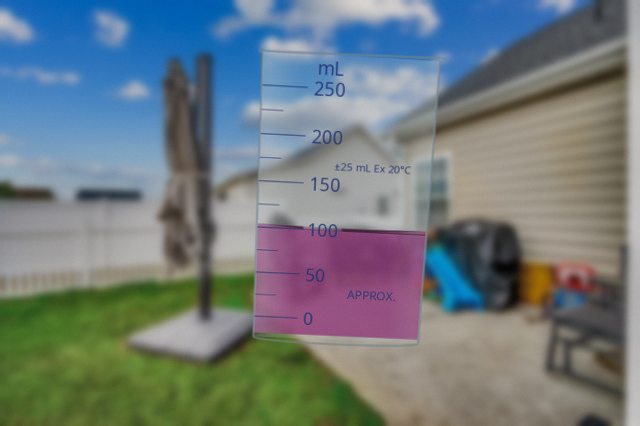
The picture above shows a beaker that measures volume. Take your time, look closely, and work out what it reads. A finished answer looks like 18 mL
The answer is 100 mL
